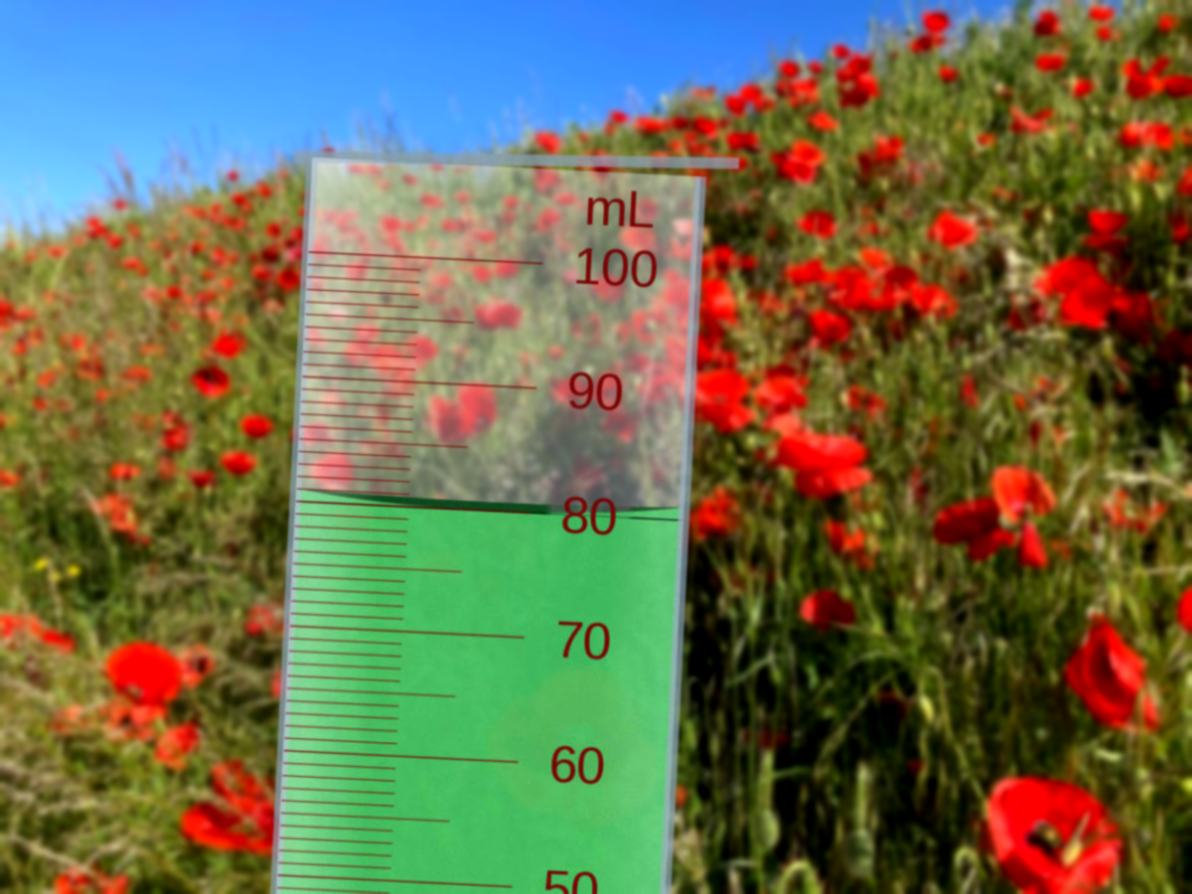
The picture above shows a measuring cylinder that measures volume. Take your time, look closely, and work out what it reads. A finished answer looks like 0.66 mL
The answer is 80 mL
